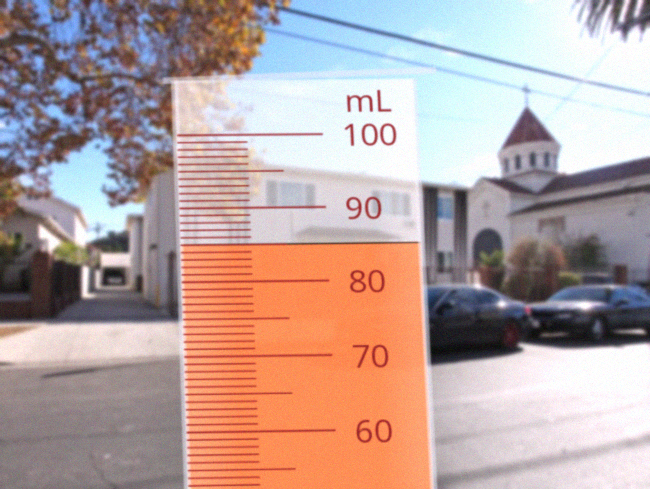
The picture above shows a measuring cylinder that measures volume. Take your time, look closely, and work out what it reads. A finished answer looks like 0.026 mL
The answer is 85 mL
